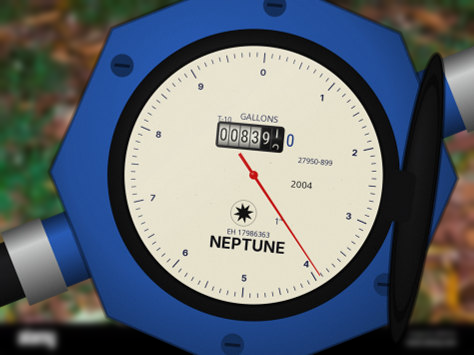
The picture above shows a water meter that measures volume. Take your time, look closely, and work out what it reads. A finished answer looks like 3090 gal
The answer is 83913.9 gal
